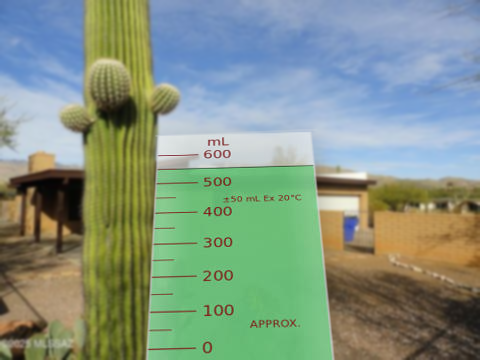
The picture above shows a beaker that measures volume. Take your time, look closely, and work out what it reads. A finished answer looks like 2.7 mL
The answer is 550 mL
